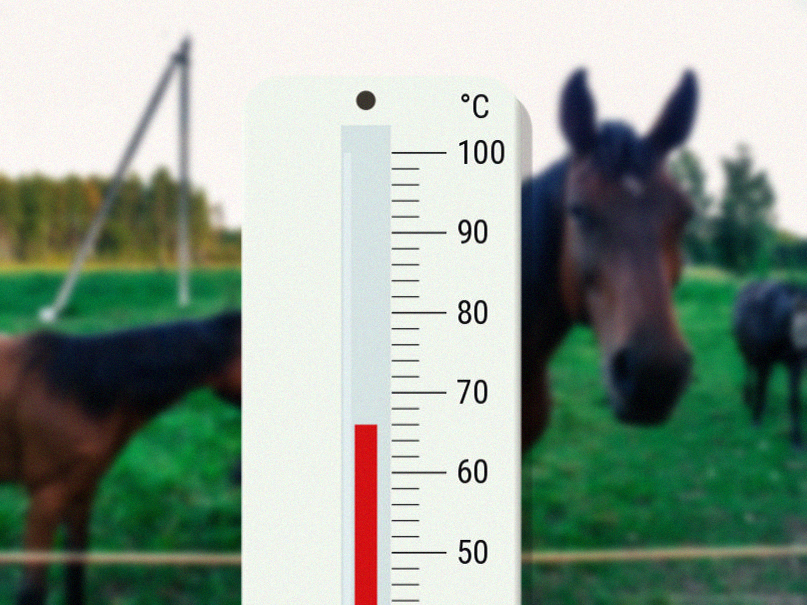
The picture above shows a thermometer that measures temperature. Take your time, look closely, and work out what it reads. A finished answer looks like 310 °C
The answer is 66 °C
